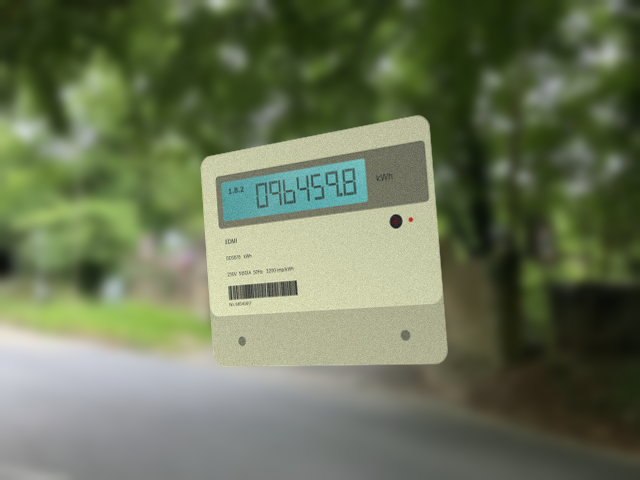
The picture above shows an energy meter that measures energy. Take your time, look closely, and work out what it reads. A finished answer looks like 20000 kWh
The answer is 96459.8 kWh
